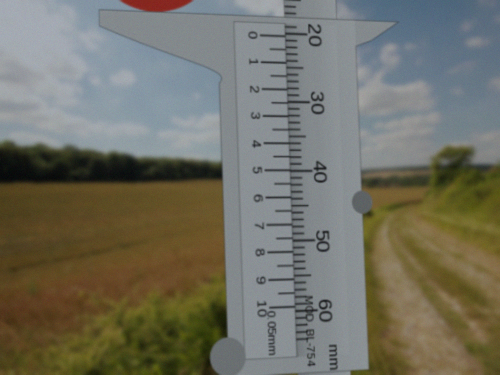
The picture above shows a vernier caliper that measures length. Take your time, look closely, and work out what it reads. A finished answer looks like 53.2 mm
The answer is 20.4 mm
